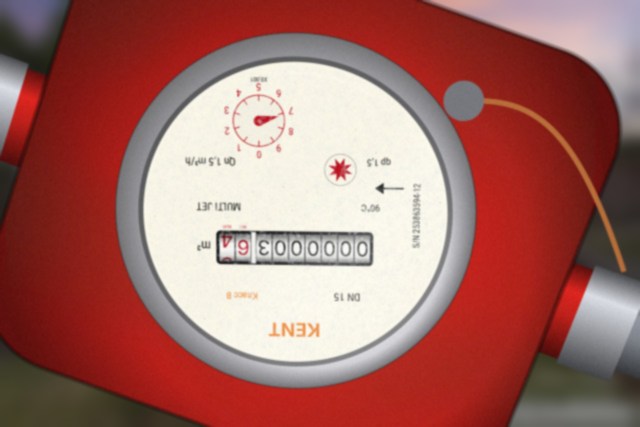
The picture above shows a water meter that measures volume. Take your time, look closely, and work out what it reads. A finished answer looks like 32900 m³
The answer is 3.637 m³
